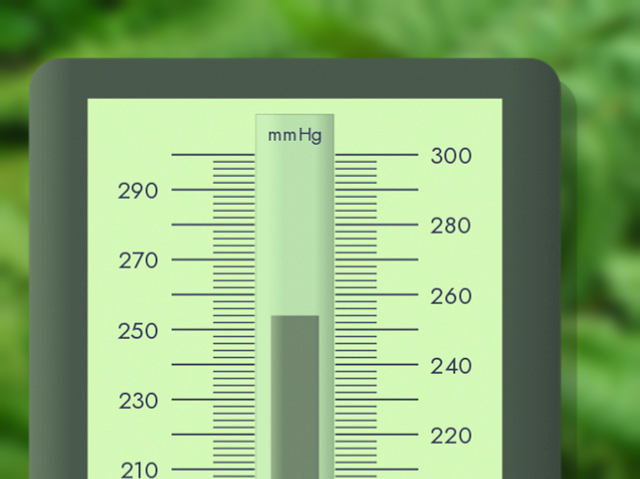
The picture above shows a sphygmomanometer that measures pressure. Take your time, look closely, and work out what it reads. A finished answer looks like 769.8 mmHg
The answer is 254 mmHg
